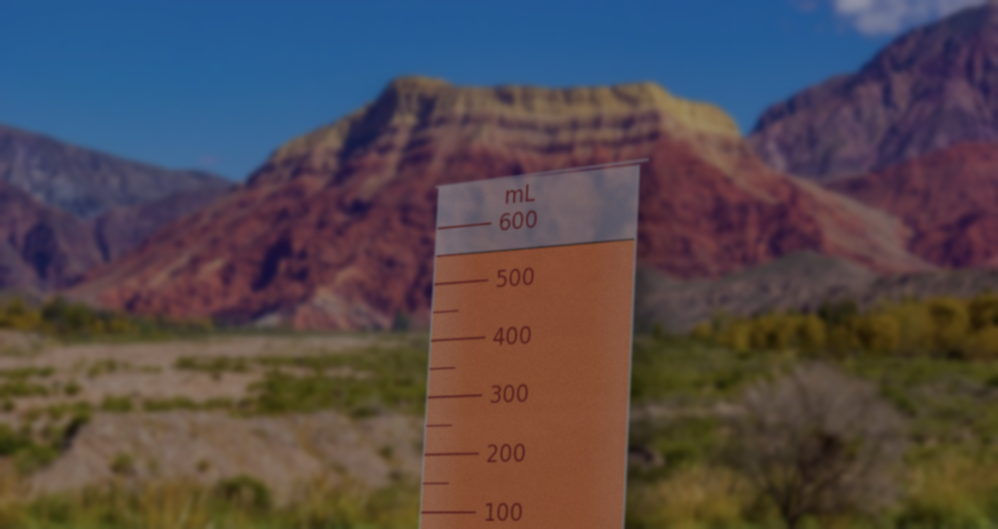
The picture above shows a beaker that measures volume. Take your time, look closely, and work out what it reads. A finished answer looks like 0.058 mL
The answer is 550 mL
